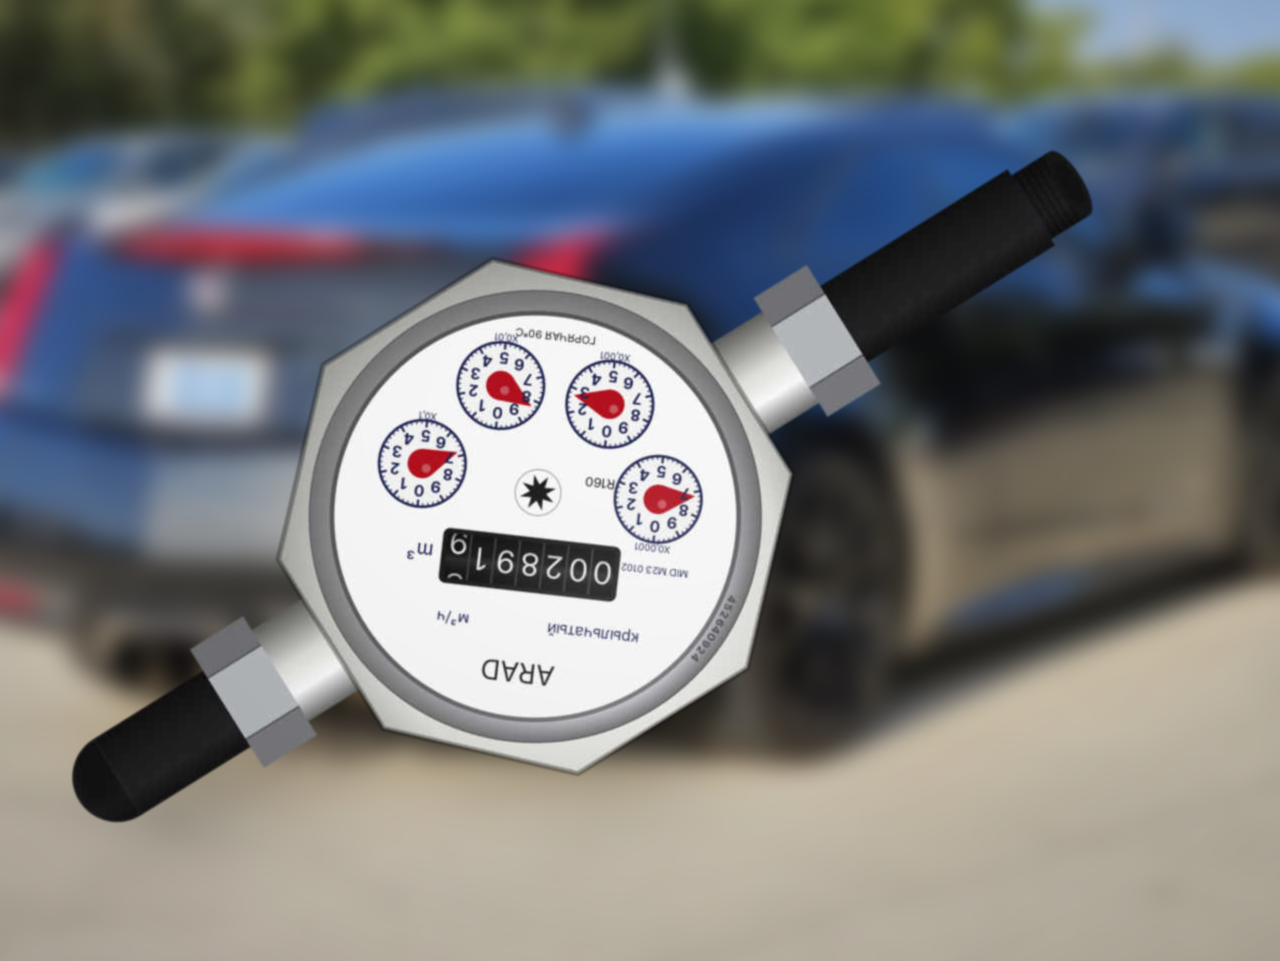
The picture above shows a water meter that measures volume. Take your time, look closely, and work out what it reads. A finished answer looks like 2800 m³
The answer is 28918.6827 m³
